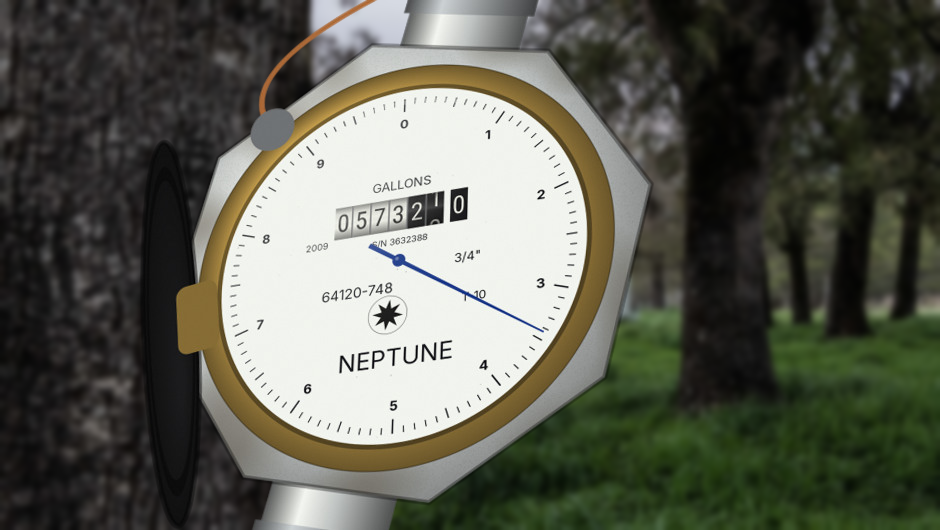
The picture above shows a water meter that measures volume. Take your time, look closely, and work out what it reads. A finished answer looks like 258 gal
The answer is 573213.4 gal
